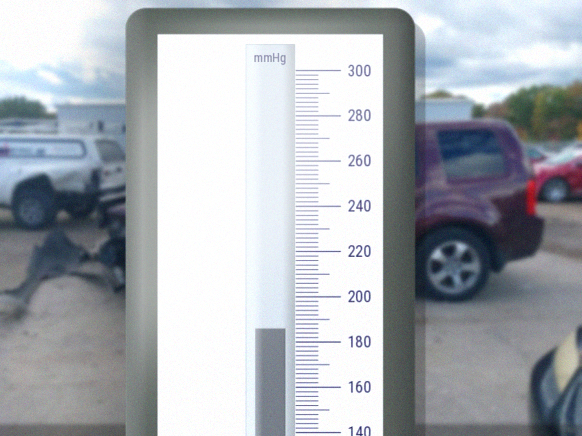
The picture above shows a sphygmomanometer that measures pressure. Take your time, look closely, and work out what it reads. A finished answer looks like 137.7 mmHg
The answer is 186 mmHg
